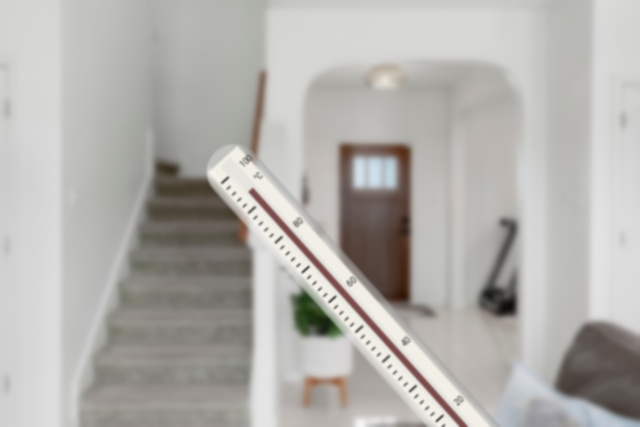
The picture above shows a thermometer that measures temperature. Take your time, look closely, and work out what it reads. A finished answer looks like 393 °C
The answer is 94 °C
